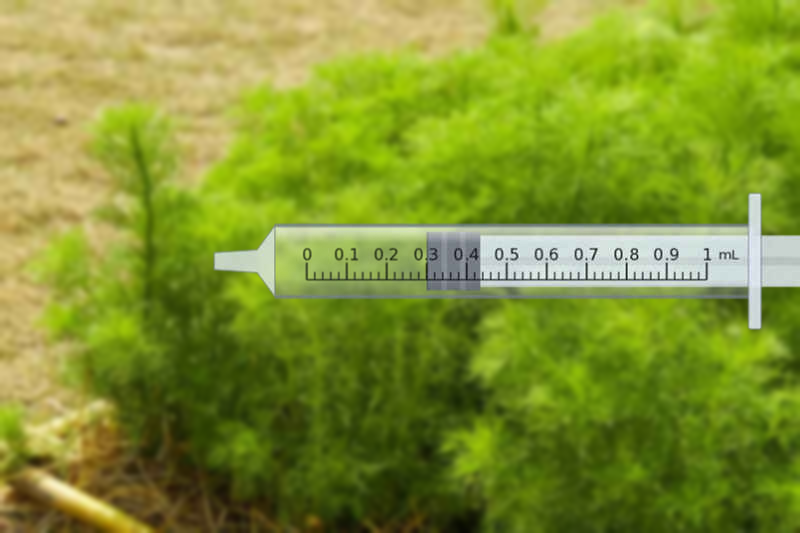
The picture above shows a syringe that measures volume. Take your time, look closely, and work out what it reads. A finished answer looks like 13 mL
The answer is 0.3 mL
